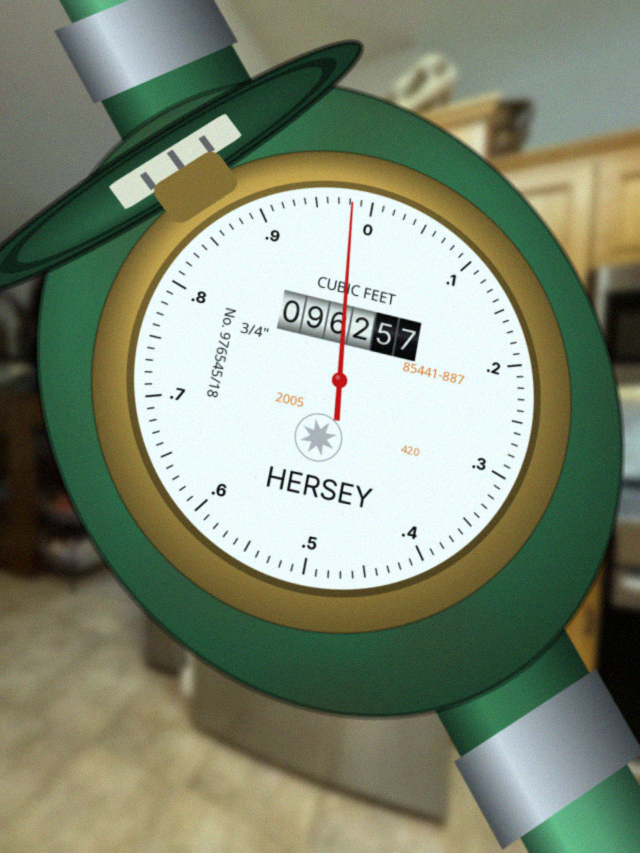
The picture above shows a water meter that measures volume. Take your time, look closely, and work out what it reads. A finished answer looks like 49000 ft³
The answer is 96256.98 ft³
